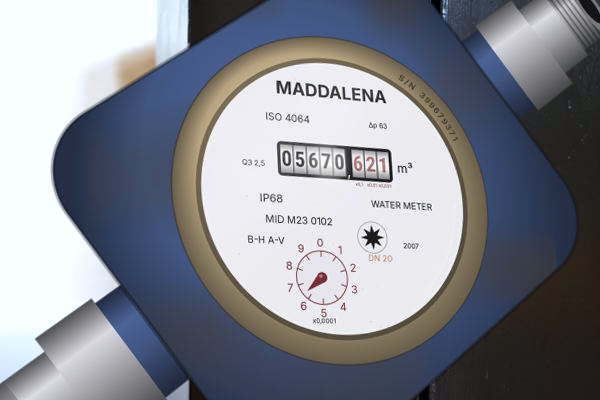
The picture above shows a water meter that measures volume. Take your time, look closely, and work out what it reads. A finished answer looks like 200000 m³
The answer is 5670.6216 m³
